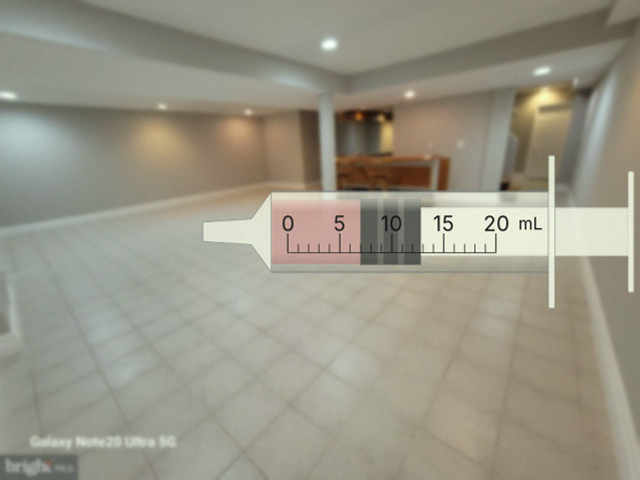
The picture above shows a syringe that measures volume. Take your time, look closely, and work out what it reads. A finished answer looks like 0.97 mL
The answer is 7 mL
